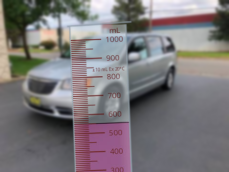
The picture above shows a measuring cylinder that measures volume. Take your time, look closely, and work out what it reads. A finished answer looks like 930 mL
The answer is 550 mL
